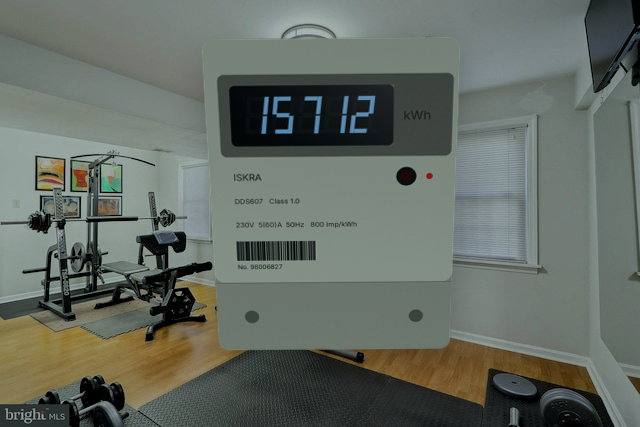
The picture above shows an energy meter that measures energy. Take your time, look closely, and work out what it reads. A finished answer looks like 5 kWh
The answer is 15712 kWh
